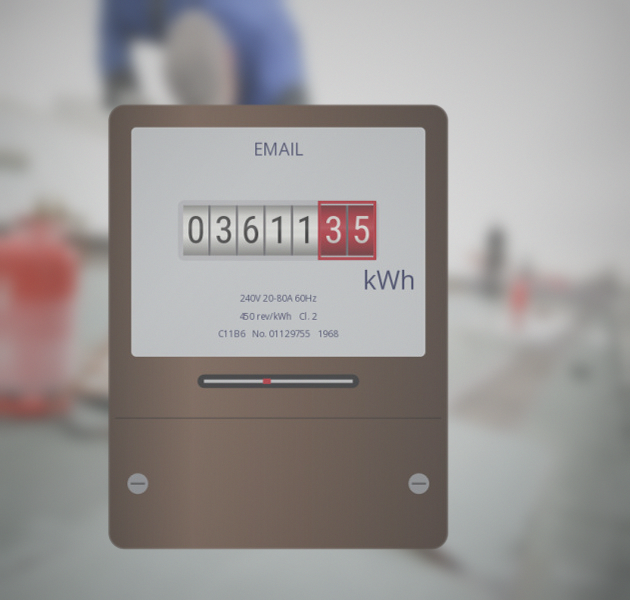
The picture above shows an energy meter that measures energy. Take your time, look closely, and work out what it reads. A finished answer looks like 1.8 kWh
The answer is 3611.35 kWh
